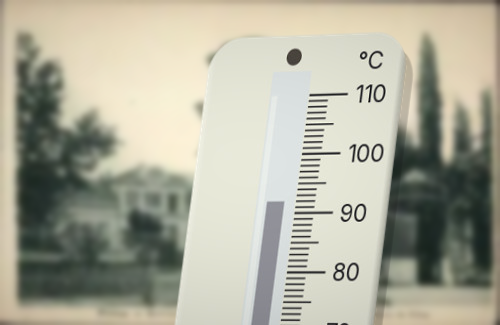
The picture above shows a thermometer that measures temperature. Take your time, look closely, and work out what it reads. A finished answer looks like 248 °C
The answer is 92 °C
